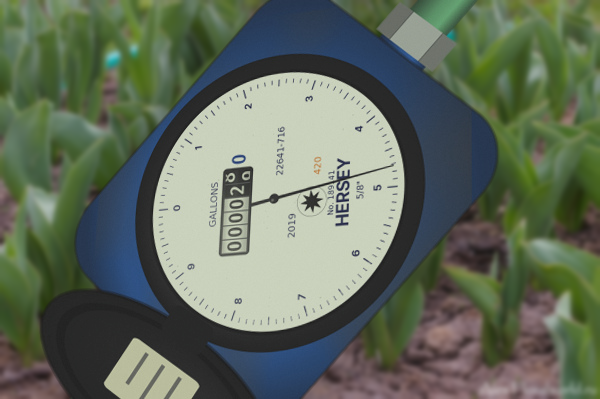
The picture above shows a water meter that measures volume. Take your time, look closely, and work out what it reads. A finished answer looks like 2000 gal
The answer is 284.7 gal
